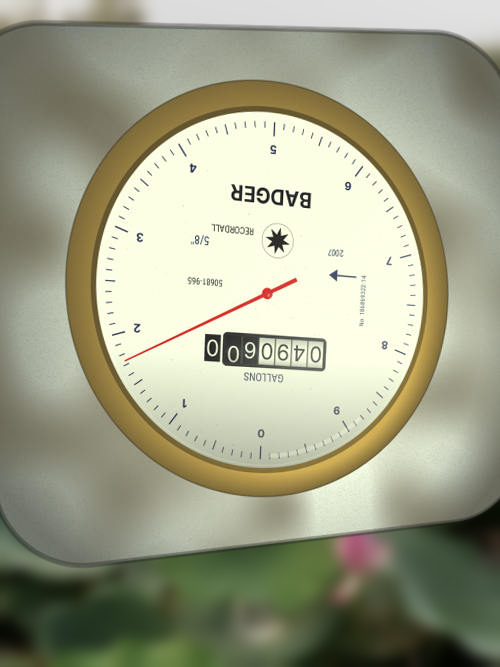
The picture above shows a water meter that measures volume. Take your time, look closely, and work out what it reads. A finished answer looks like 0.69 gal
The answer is 490601.7 gal
